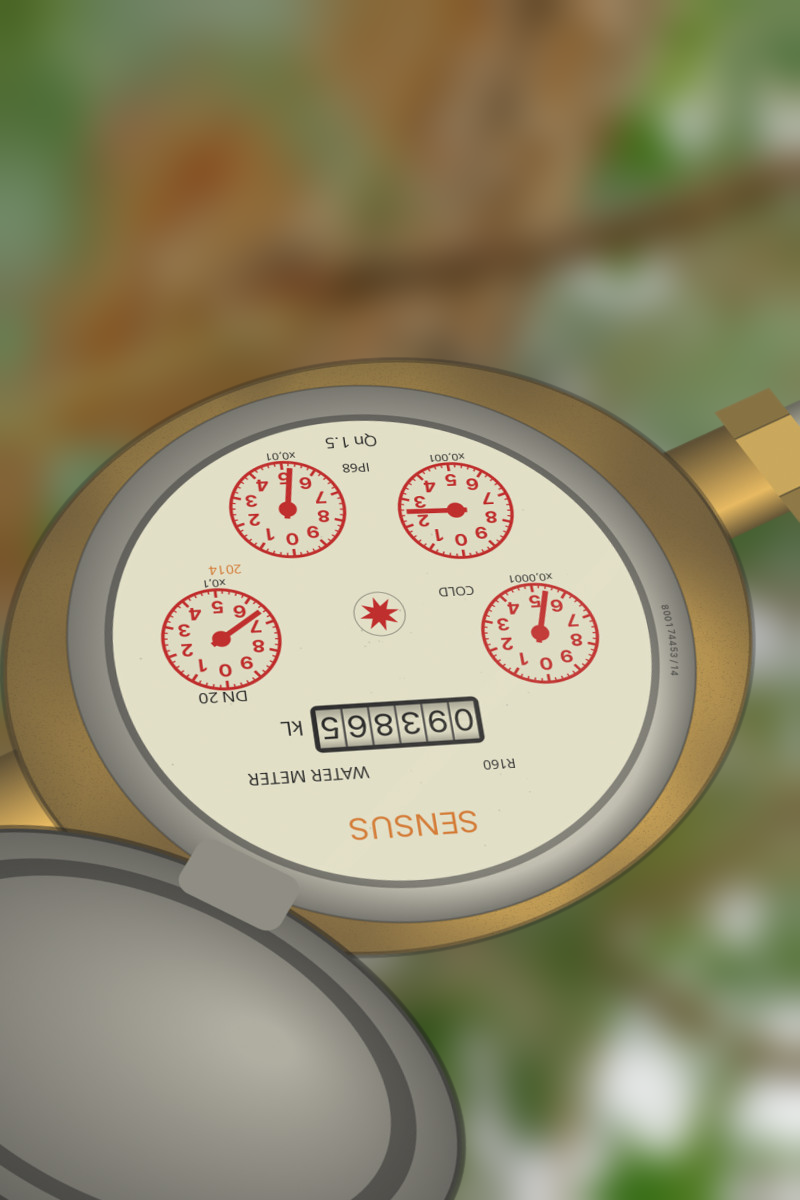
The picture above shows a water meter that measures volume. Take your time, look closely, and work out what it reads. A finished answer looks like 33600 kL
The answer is 93865.6525 kL
